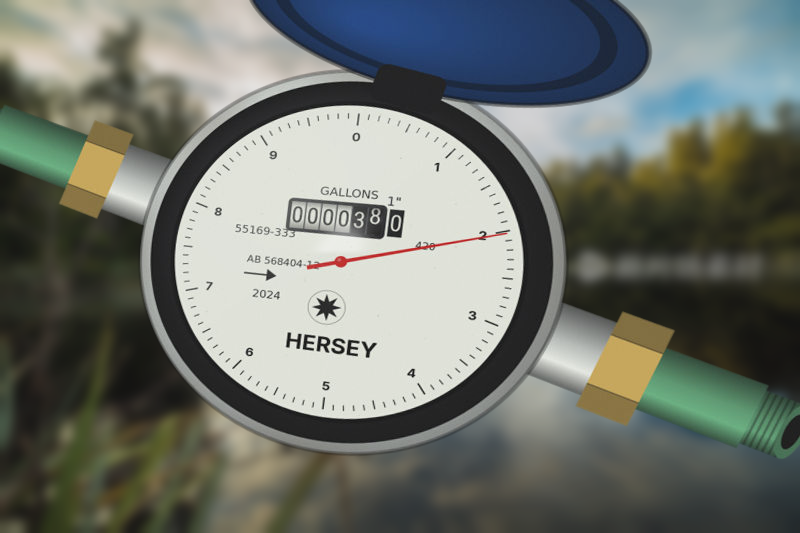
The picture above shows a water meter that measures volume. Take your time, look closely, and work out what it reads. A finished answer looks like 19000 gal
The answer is 382.0 gal
